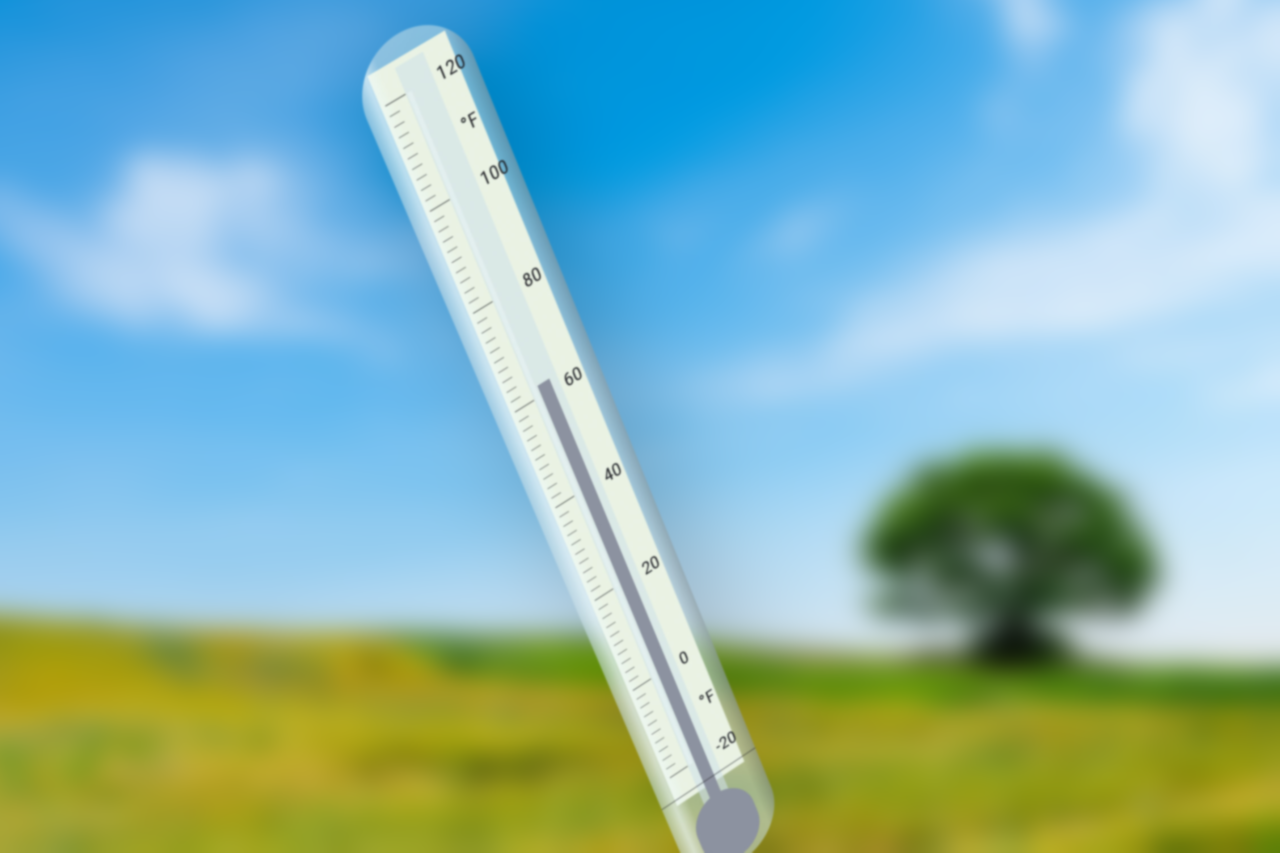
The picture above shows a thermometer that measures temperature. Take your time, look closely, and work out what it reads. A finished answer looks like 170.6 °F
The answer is 62 °F
